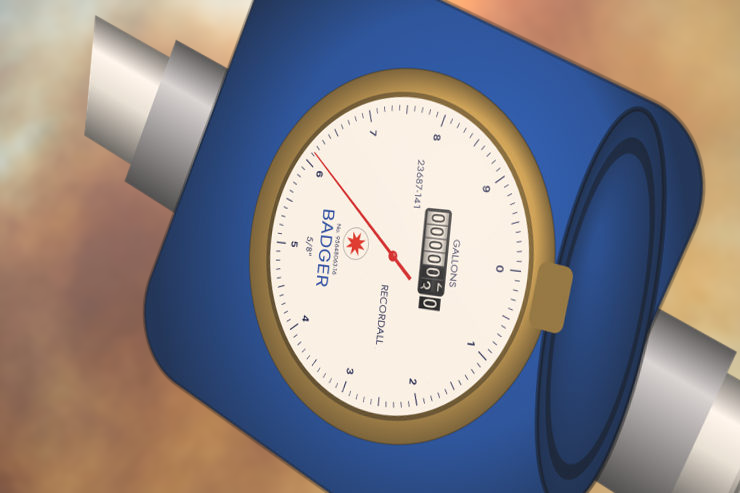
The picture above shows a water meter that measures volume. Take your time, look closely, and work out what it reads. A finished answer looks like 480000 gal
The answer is 26.1 gal
